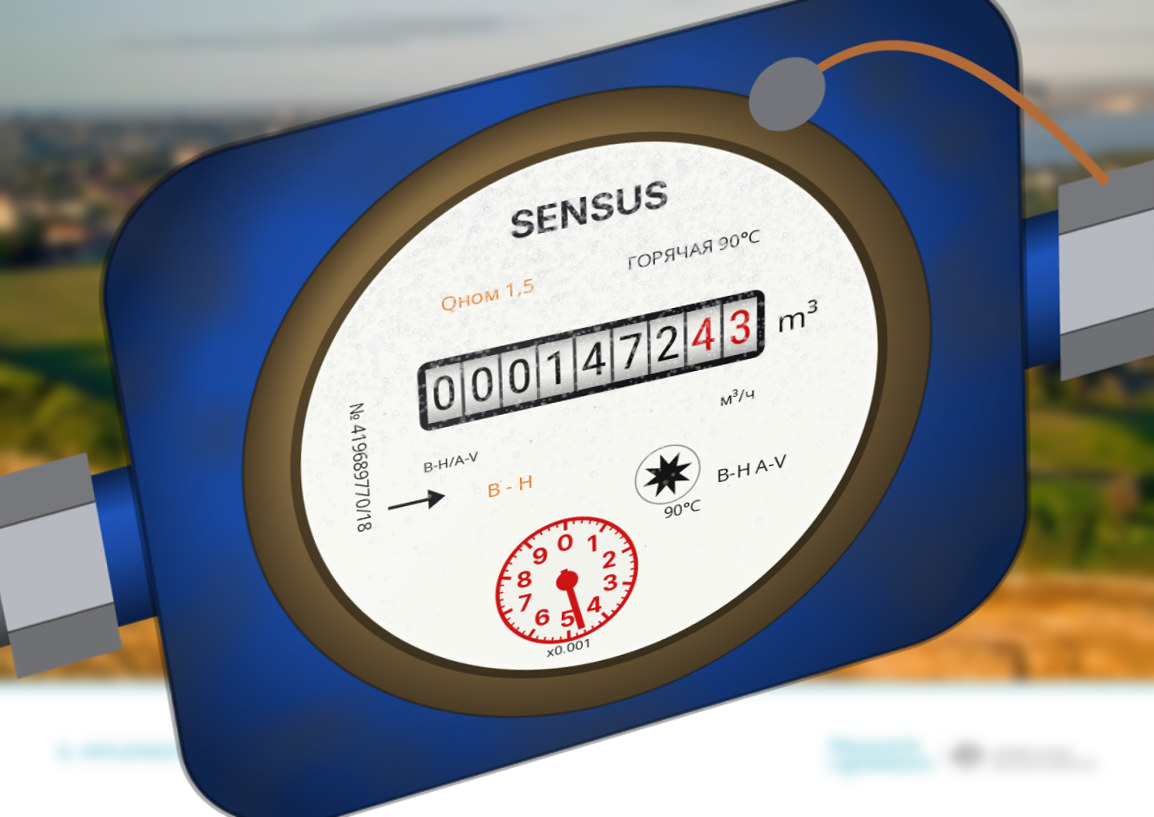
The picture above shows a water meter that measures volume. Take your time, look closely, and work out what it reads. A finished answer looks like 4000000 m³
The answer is 1472.434 m³
